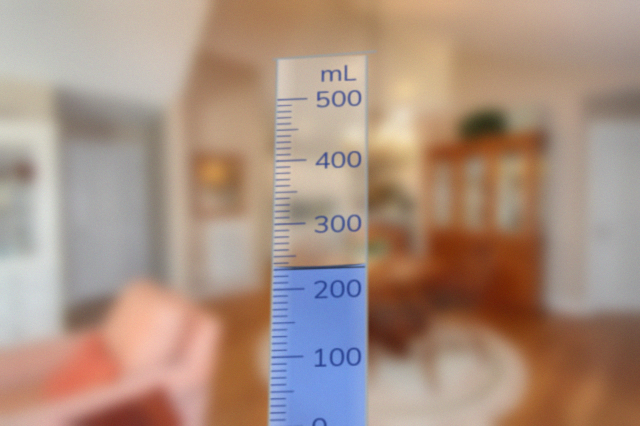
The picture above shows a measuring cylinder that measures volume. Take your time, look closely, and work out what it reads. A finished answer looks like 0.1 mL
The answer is 230 mL
